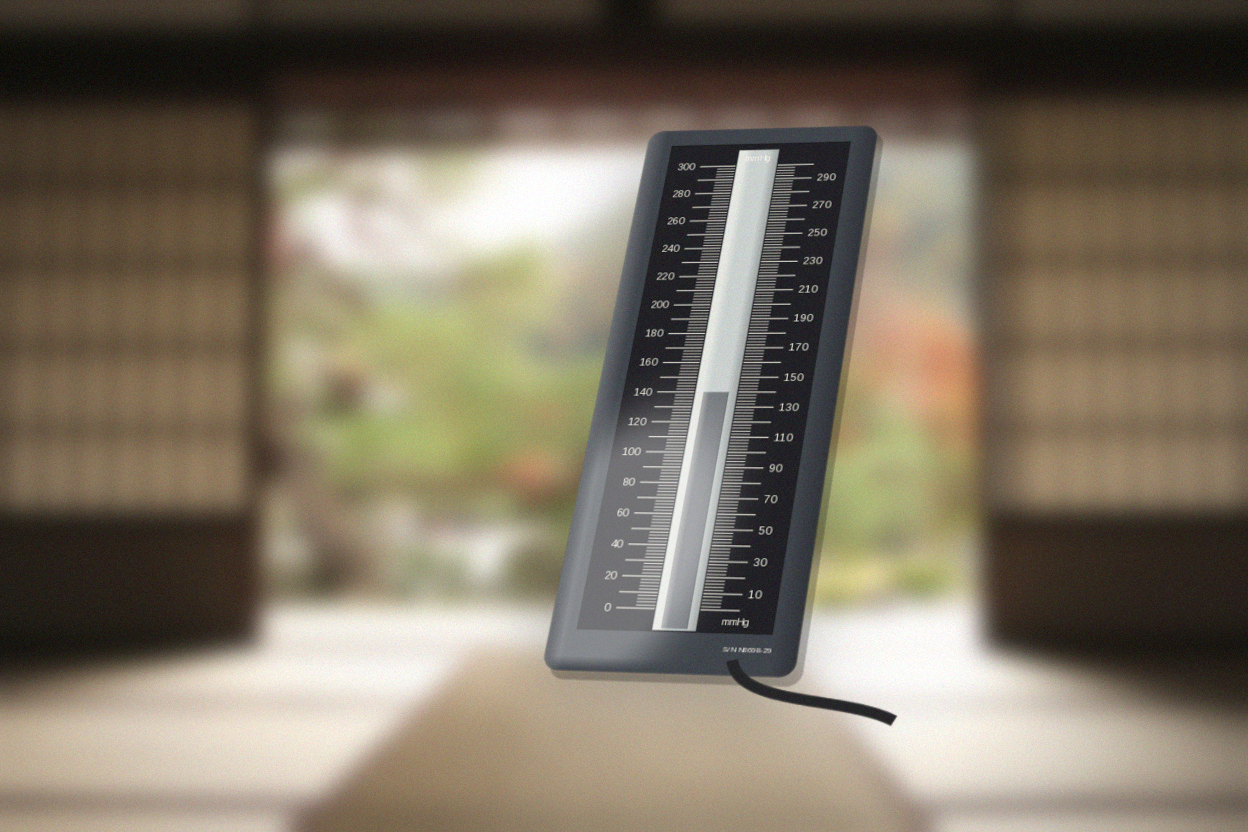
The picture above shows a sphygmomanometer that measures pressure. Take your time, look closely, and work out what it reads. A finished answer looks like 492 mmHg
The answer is 140 mmHg
